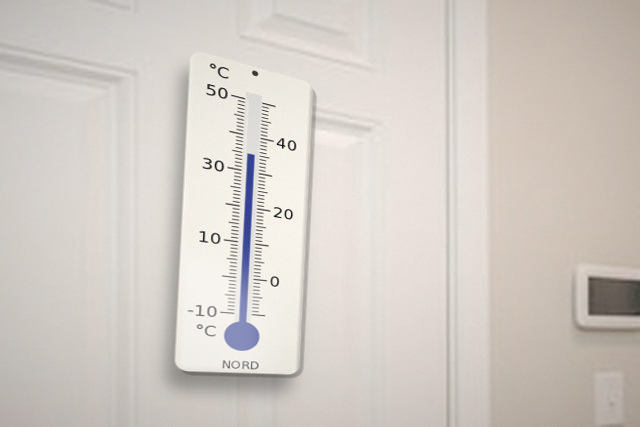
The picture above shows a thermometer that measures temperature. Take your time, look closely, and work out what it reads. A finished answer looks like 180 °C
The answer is 35 °C
